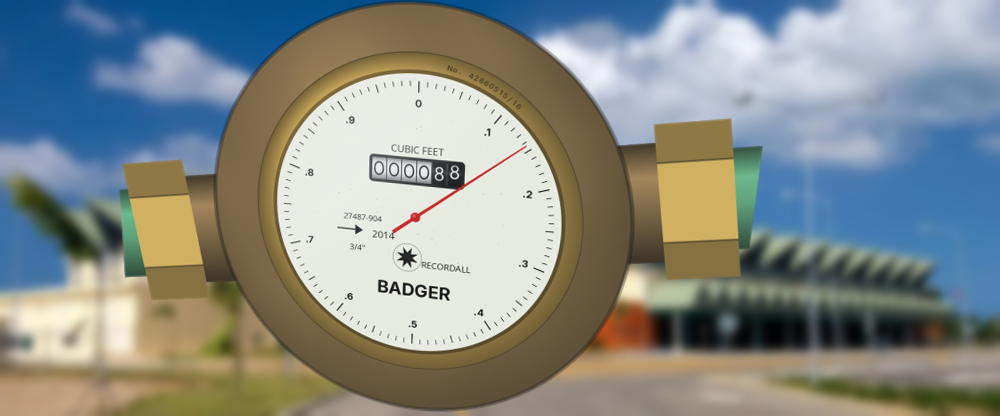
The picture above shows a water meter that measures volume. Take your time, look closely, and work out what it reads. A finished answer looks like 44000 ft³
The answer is 88.14 ft³
